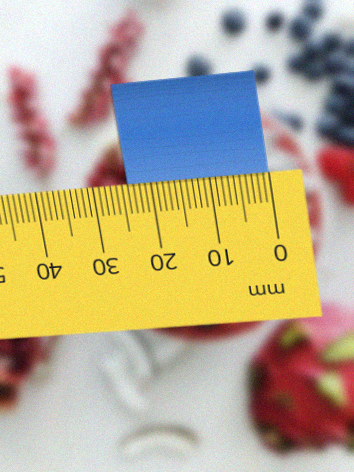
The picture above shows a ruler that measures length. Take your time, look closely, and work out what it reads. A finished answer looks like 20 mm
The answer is 24 mm
